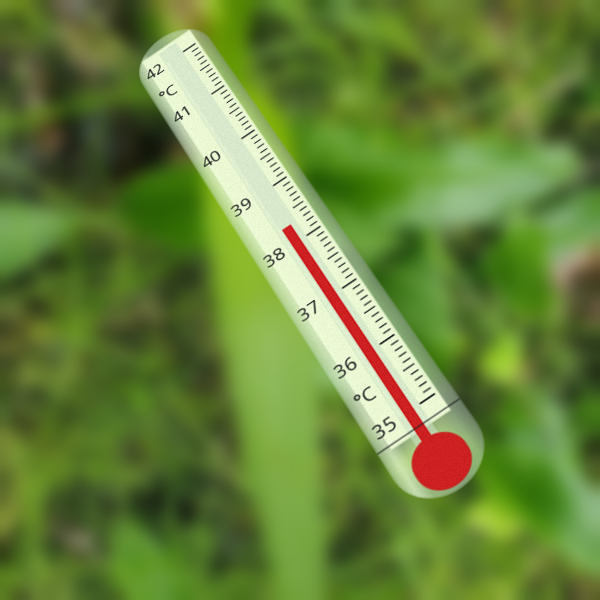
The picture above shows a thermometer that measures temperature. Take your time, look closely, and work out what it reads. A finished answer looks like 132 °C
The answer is 38.3 °C
